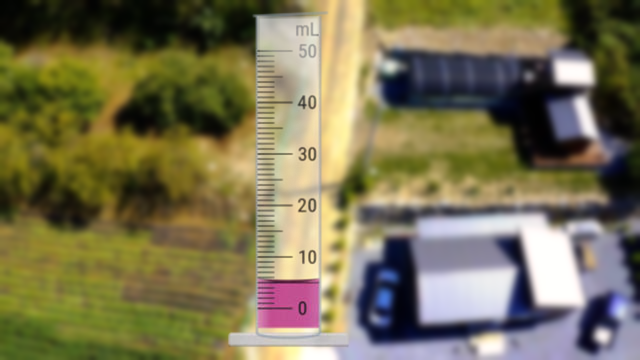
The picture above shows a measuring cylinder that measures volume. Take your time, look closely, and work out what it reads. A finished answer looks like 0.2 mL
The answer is 5 mL
